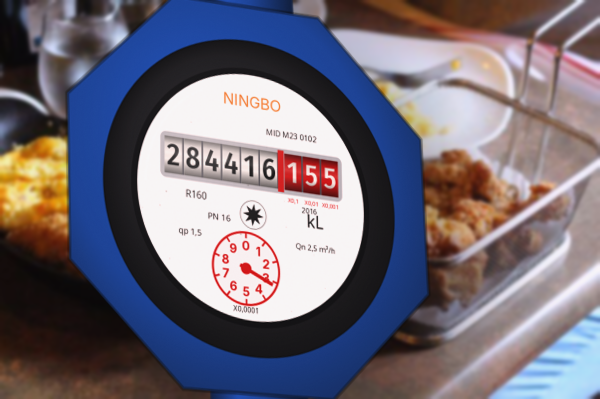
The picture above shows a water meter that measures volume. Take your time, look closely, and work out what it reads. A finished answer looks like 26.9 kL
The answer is 284416.1553 kL
